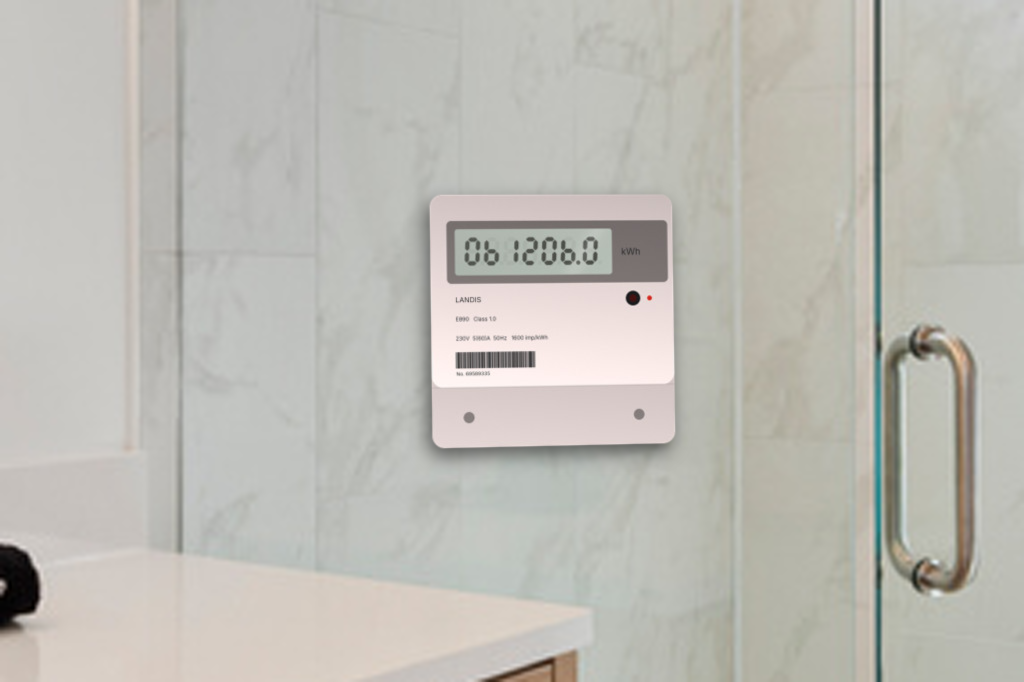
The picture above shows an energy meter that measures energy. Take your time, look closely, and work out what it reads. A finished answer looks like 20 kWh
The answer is 61206.0 kWh
